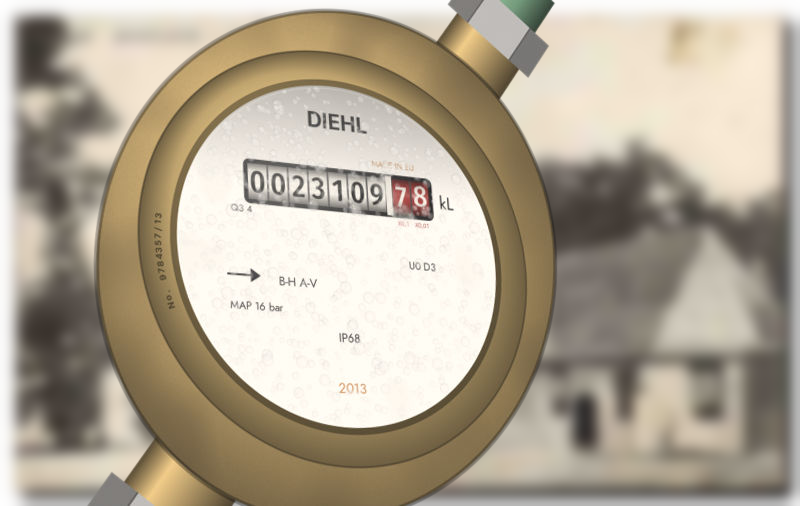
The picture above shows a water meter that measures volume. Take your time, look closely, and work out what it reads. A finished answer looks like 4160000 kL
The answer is 23109.78 kL
